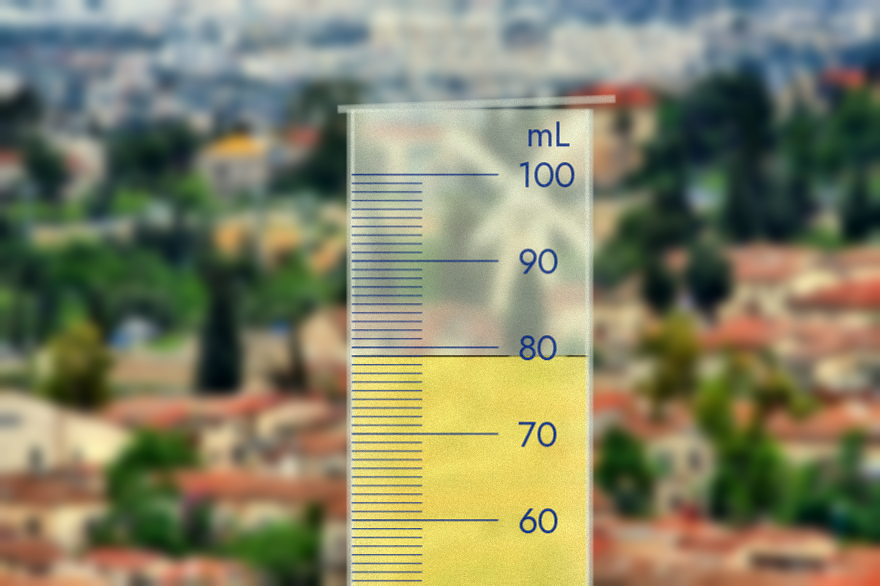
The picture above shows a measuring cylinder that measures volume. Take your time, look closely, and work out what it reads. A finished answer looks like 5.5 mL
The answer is 79 mL
